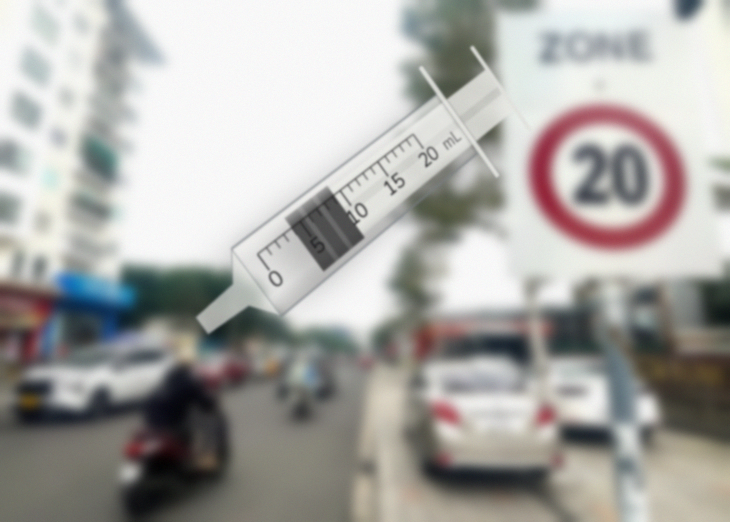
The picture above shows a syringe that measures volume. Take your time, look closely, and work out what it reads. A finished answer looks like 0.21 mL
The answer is 4 mL
